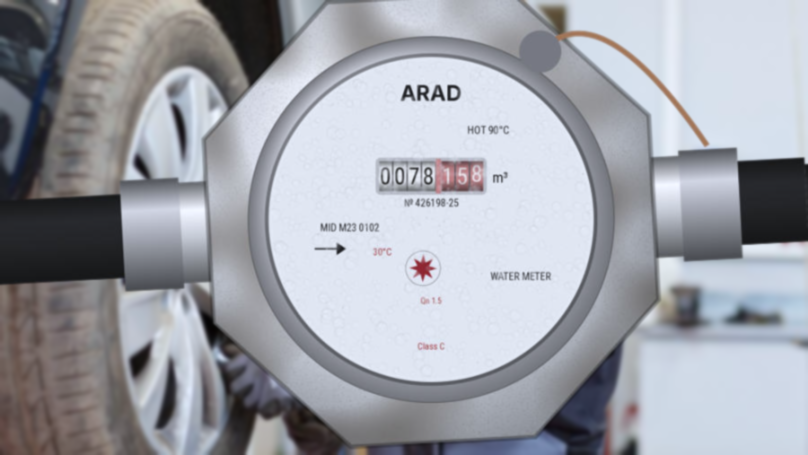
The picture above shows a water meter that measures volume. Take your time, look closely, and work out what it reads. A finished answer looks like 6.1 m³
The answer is 78.158 m³
